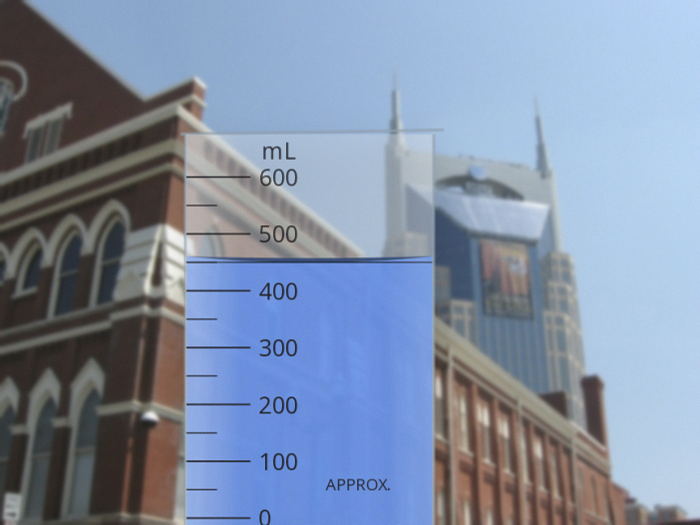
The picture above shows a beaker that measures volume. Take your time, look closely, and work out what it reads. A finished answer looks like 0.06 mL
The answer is 450 mL
